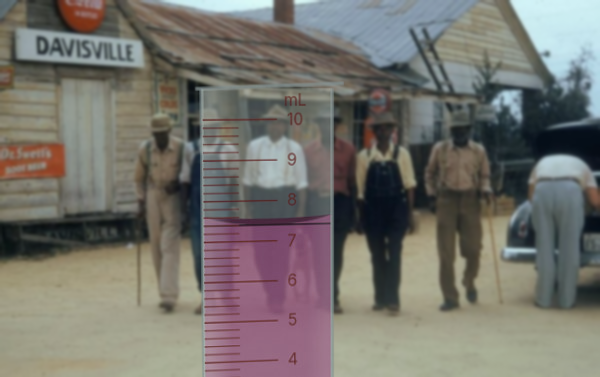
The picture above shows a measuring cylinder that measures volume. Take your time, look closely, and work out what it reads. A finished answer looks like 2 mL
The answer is 7.4 mL
